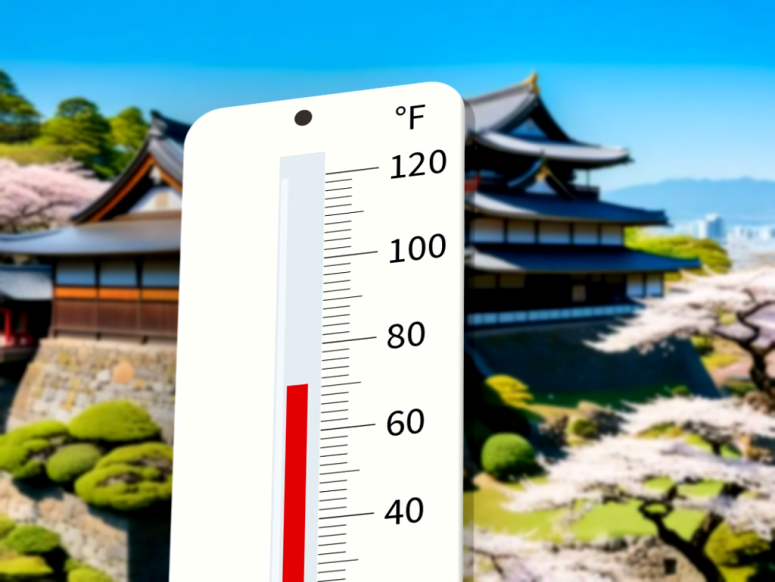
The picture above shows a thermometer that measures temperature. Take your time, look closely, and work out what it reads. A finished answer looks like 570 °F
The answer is 71 °F
